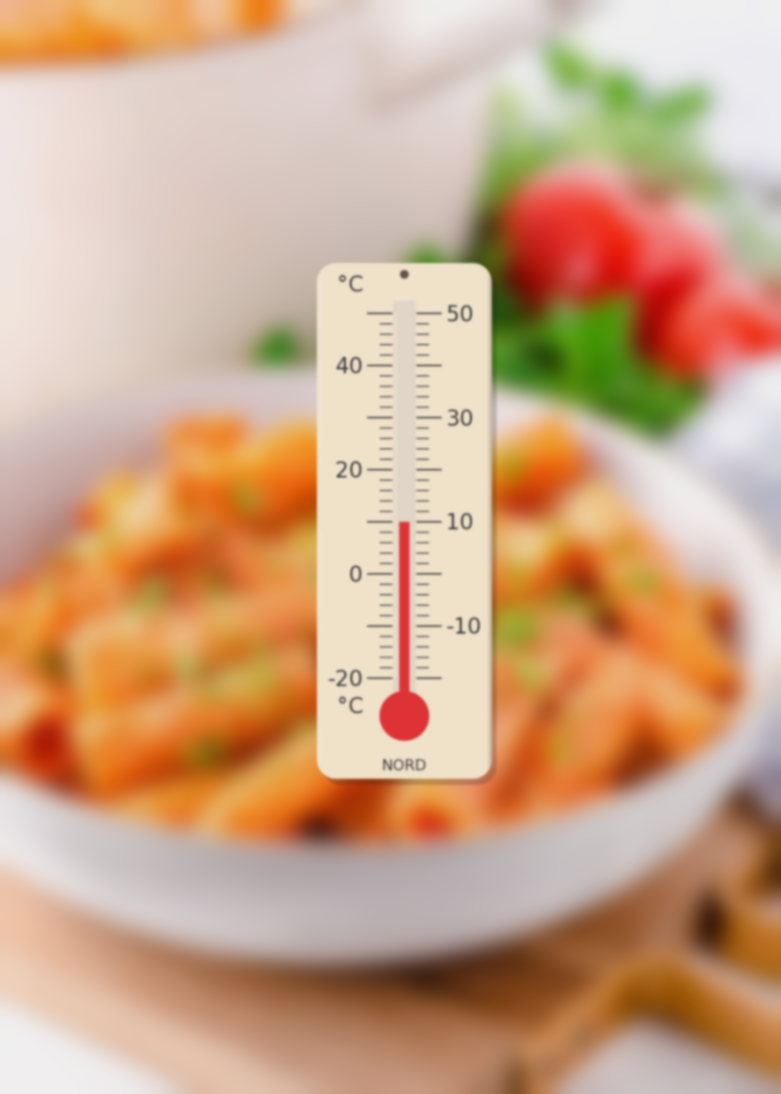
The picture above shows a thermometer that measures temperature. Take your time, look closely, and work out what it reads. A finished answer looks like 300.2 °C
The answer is 10 °C
